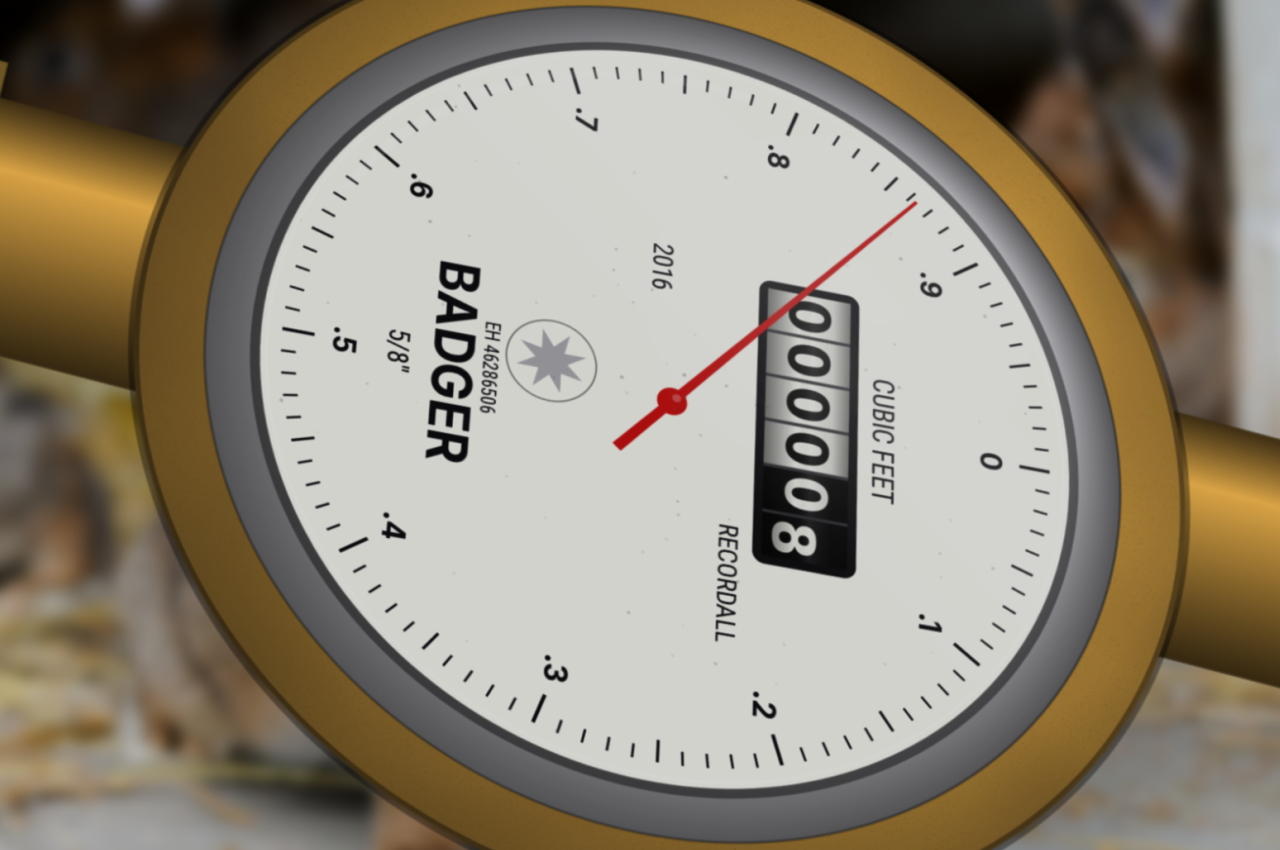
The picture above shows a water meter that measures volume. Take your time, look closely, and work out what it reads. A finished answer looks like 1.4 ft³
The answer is 7.86 ft³
